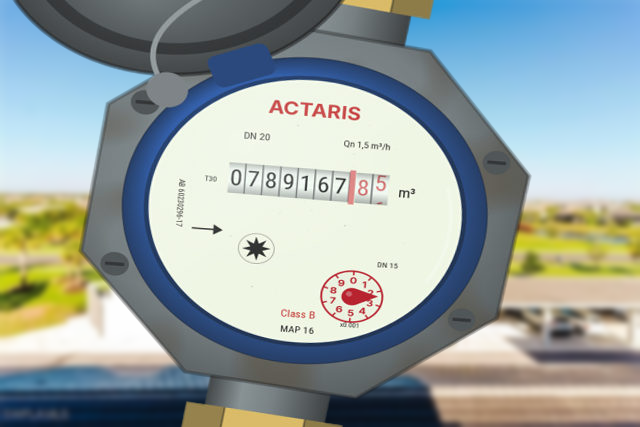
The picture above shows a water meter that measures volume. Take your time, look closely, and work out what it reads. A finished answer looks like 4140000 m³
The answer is 789167.852 m³
